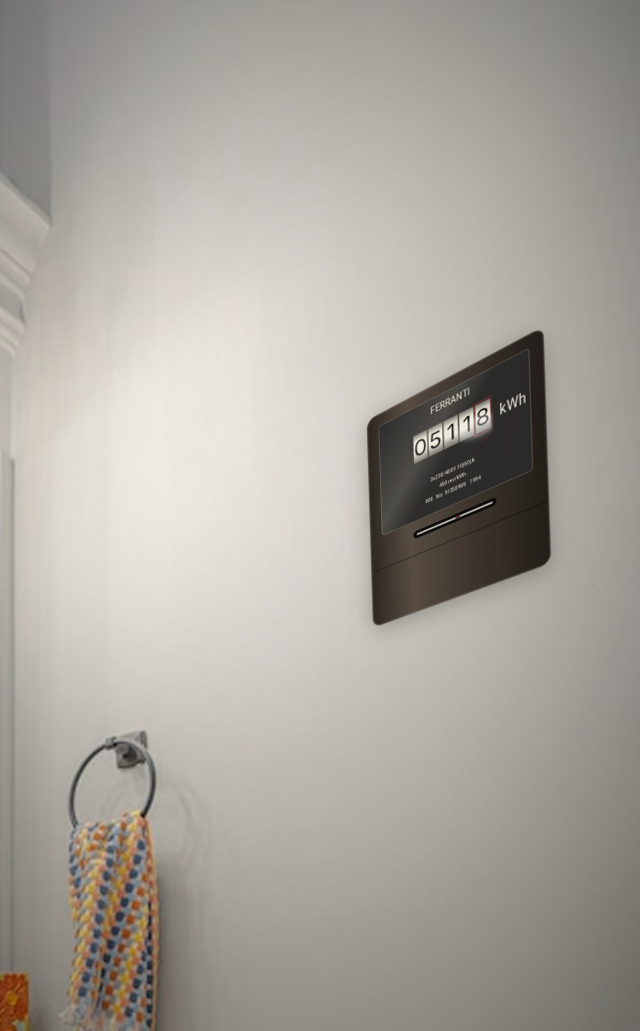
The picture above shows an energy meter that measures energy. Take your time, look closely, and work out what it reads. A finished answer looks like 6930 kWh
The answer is 511.8 kWh
